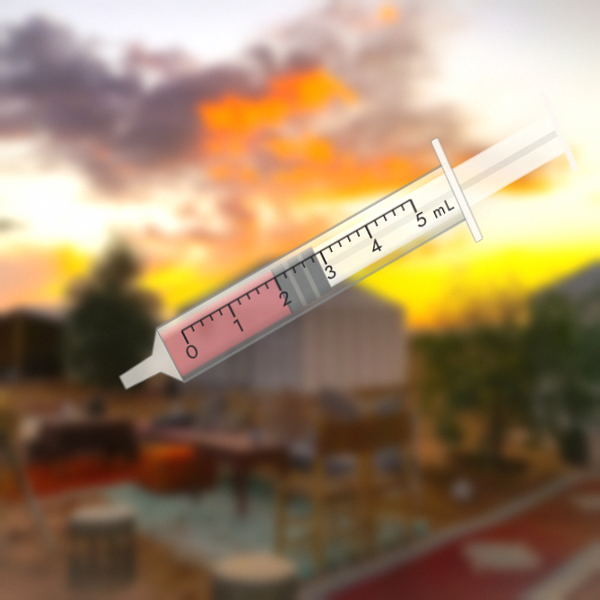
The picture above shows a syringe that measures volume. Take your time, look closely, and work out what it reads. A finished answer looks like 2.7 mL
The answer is 2 mL
